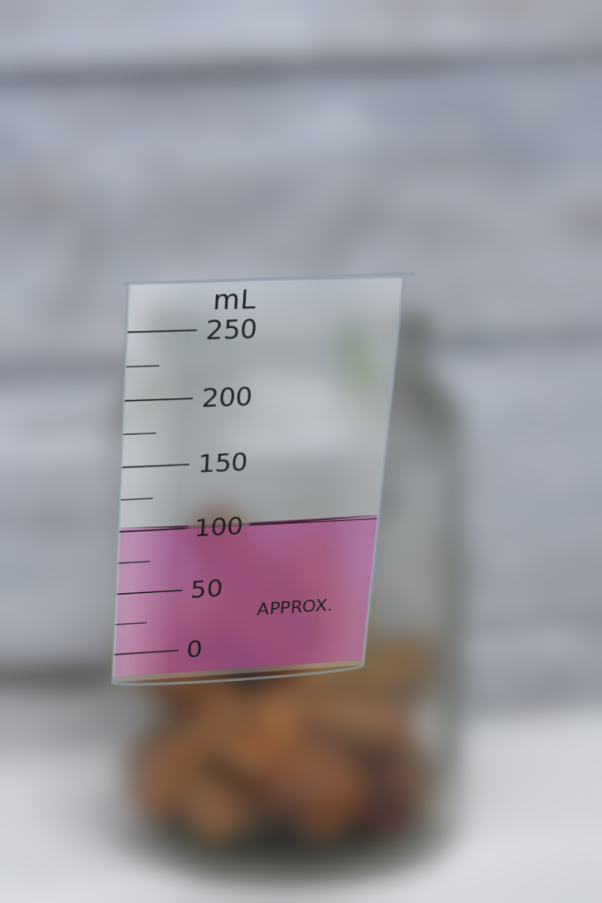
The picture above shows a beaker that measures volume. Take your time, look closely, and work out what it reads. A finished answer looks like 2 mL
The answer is 100 mL
